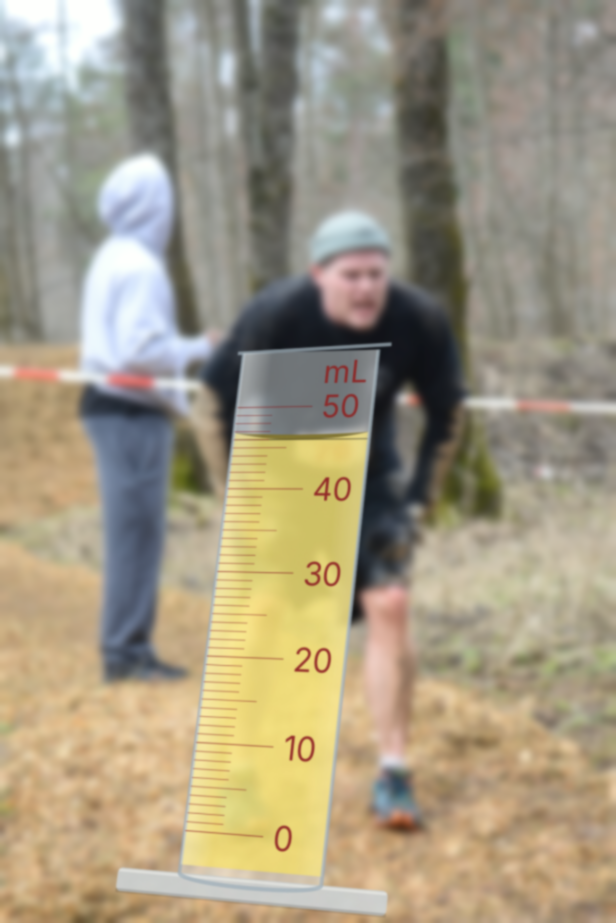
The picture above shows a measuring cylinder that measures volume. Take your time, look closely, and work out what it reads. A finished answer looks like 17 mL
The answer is 46 mL
